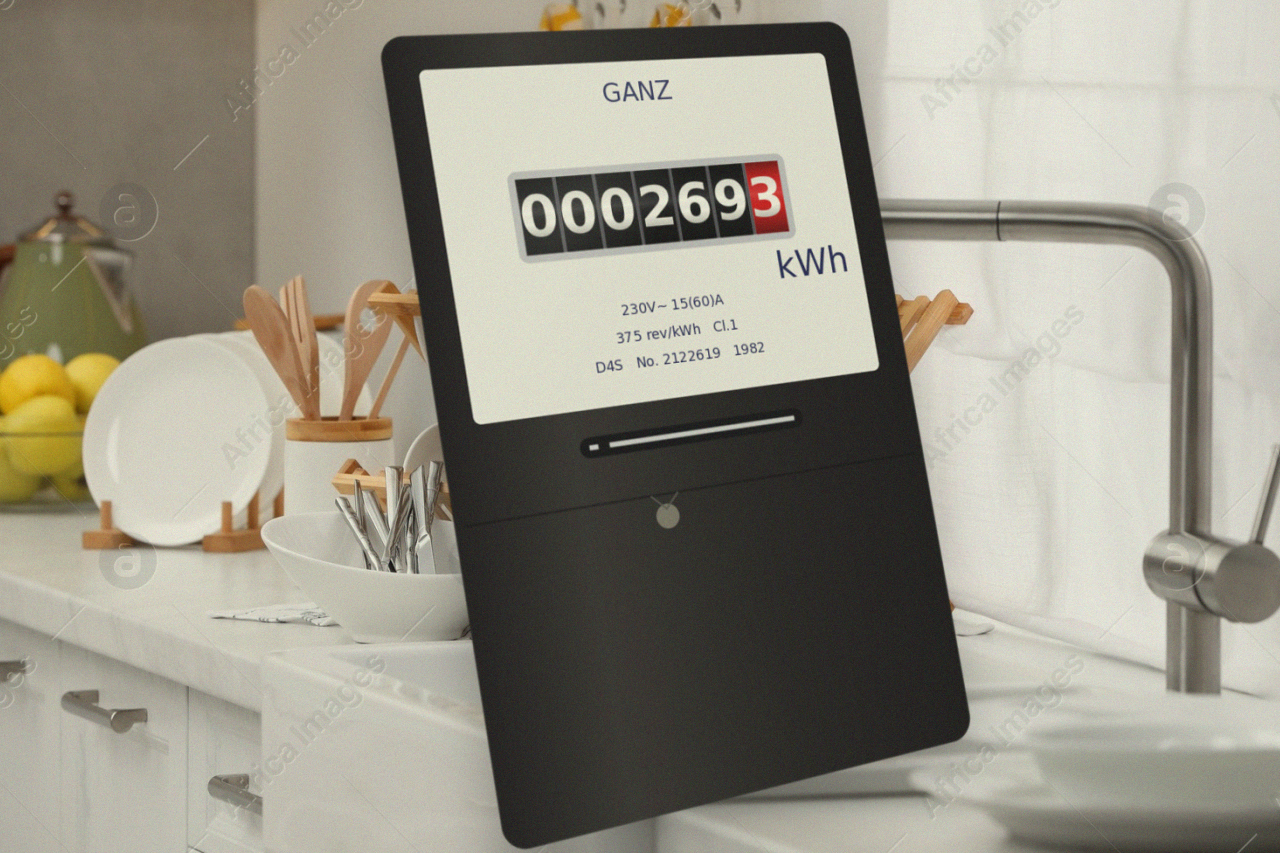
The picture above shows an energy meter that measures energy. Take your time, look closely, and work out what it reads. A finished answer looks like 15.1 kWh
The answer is 269.3 kWh
